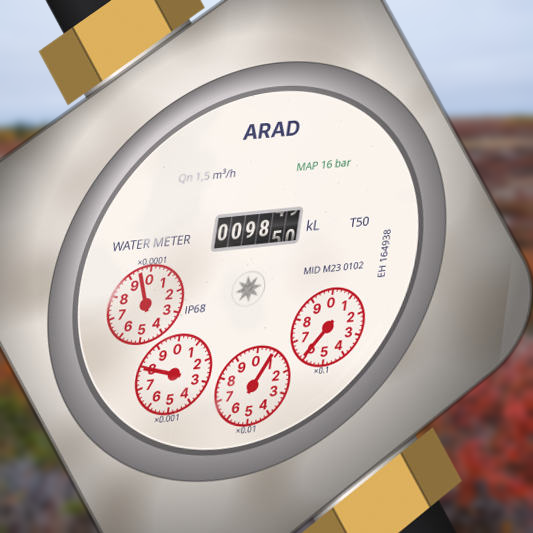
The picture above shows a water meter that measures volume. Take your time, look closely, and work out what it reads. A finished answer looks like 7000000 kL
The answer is 9849.6079 kL
